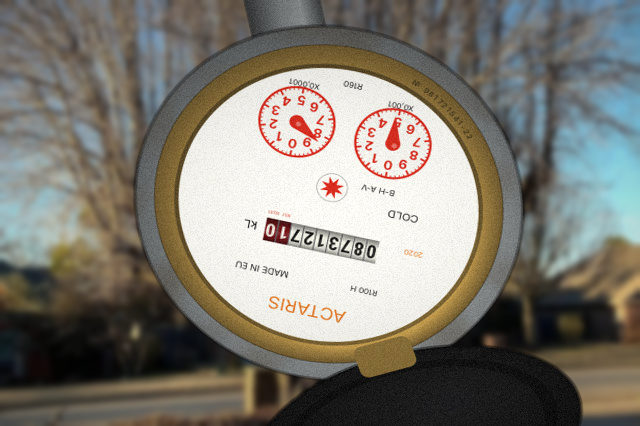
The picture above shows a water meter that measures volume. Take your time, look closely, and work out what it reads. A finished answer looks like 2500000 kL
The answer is 873127.1048 kL
